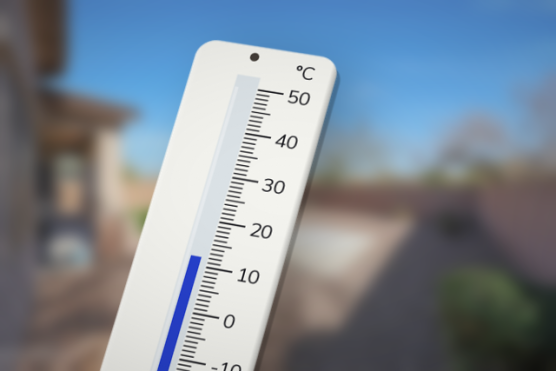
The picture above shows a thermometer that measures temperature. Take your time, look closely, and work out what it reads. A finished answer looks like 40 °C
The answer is 12 °C
